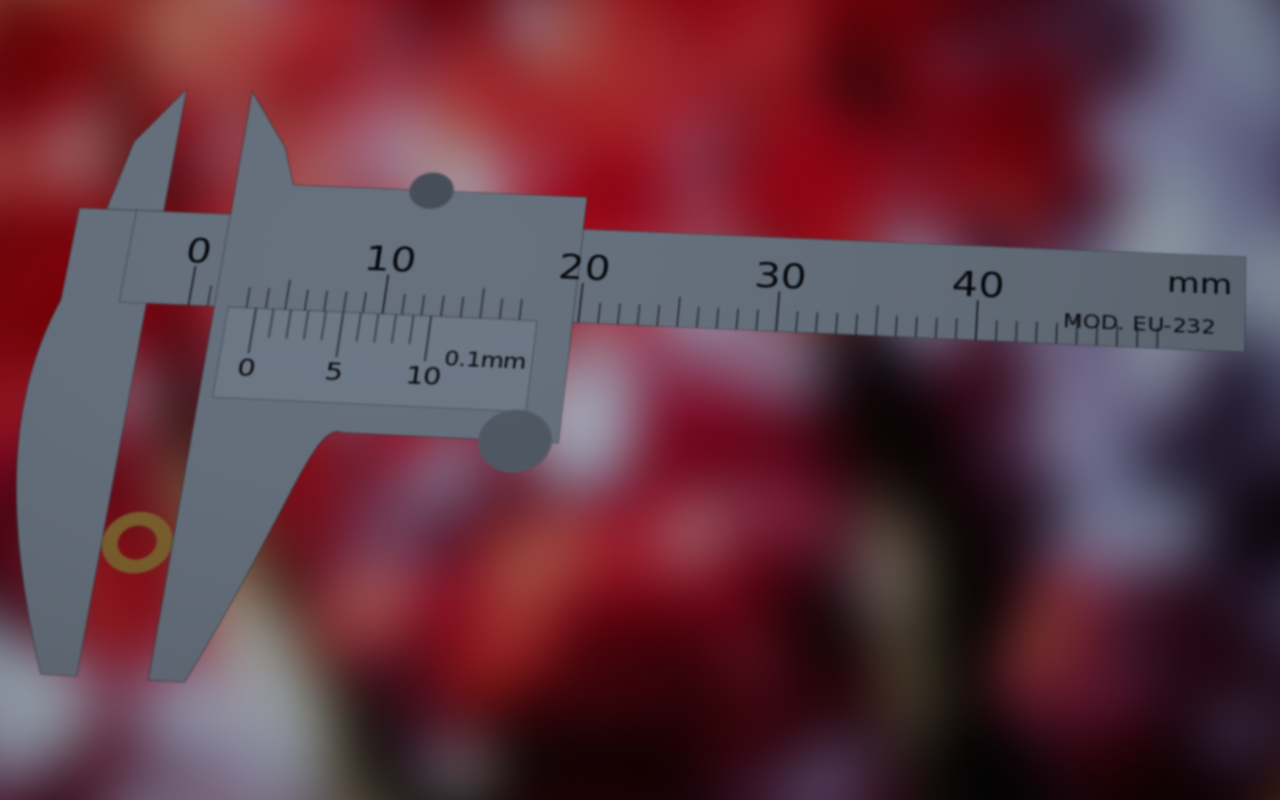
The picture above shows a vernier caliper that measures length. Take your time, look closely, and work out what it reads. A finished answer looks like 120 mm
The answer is 3.5 mm
